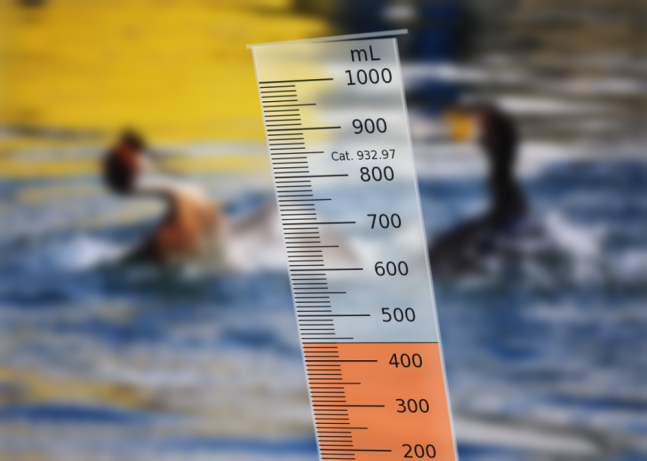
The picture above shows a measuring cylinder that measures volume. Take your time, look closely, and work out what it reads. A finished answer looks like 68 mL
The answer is 440 mL
